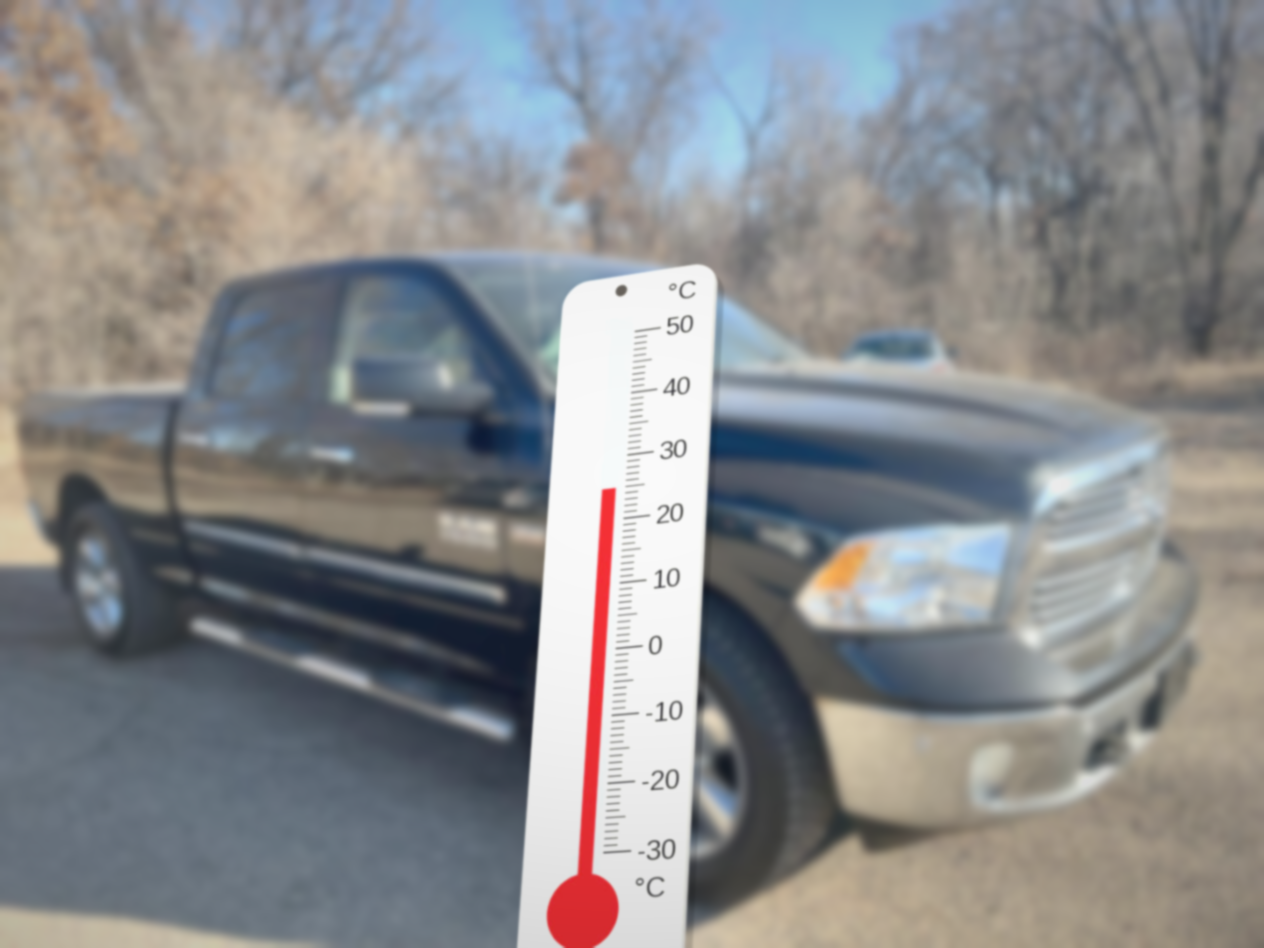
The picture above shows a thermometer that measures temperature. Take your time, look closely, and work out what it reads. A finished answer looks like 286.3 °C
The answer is 25 °C
